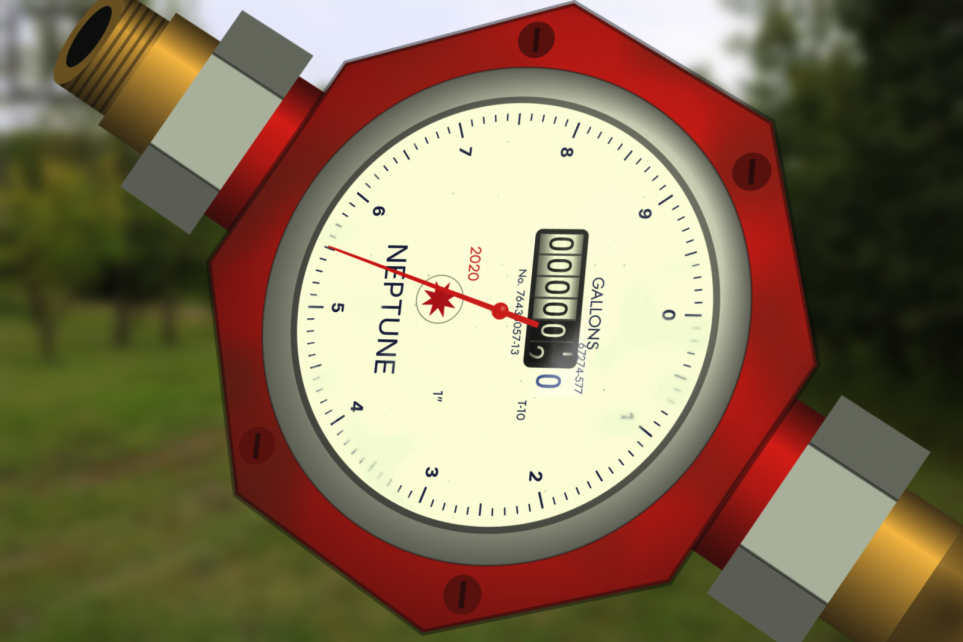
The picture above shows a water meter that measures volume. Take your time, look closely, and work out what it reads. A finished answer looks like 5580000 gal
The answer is 15.5 gal
